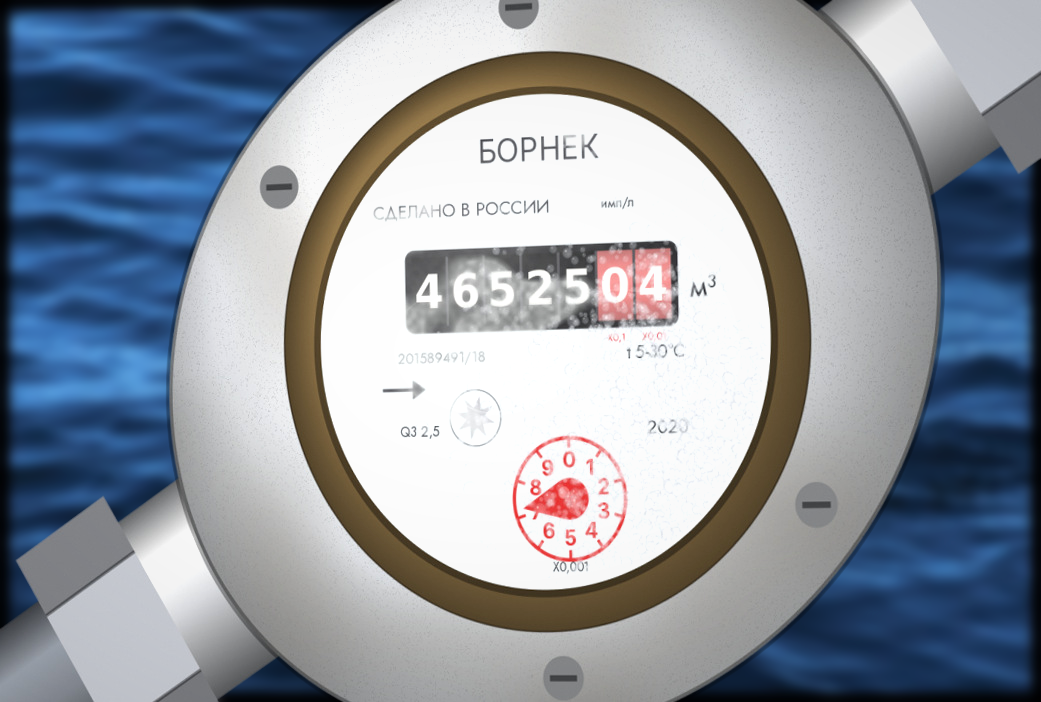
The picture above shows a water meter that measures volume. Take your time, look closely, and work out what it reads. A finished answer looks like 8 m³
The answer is 46525.047 m³
